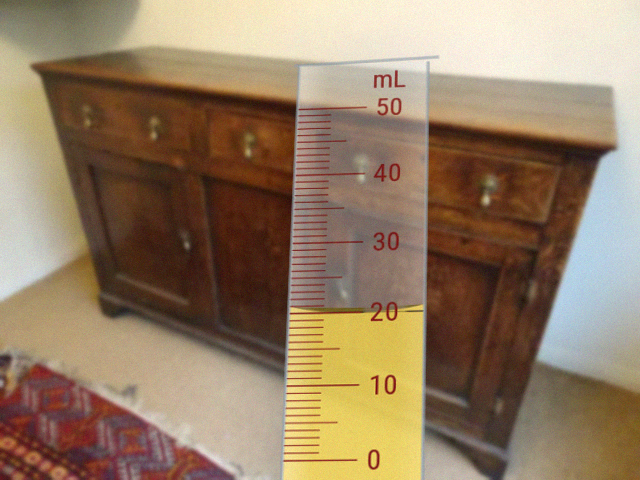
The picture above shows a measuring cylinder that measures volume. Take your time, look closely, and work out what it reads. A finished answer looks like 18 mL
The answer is 20 mL
